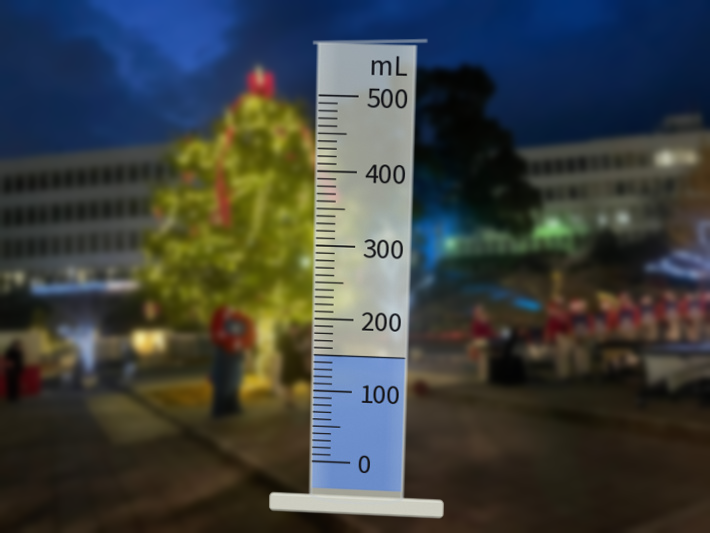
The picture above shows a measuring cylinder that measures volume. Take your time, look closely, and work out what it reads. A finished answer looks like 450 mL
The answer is 150 mL
